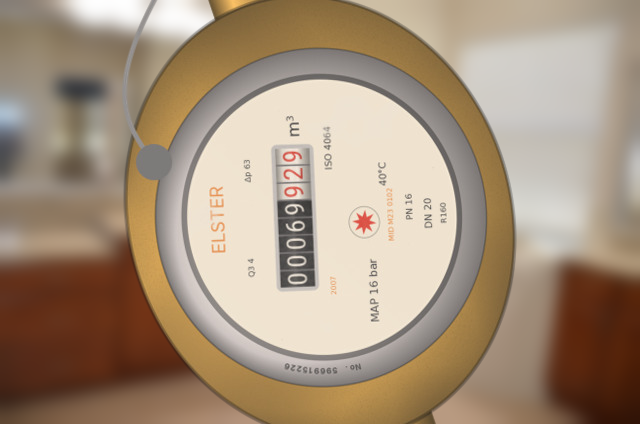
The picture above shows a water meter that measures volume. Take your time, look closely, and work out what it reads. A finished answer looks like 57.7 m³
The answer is 69.929 m³
